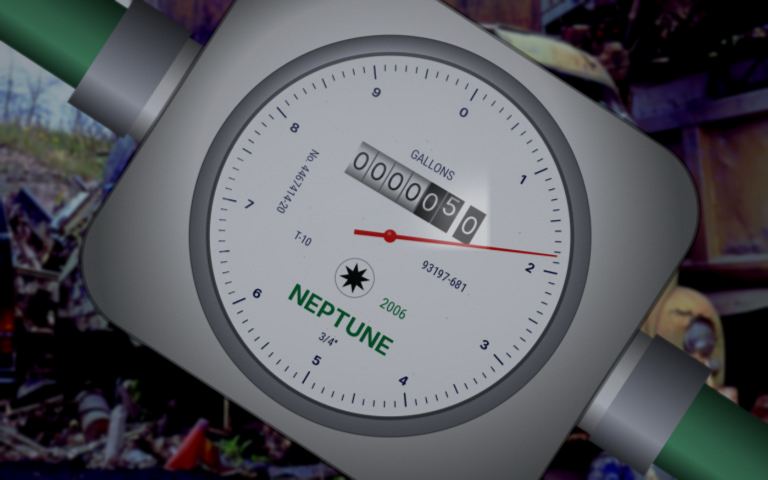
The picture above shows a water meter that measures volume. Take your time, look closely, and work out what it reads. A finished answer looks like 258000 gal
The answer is 51.8 gal
